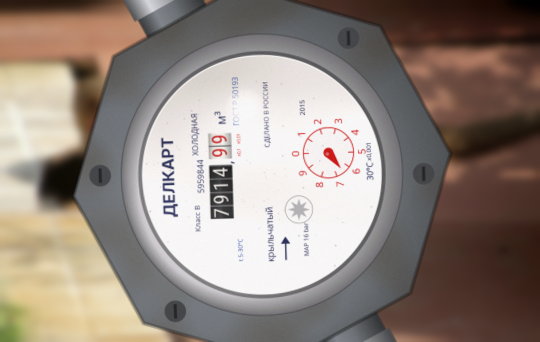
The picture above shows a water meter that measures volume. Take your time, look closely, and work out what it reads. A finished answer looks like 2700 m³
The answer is 7914.996 m³
